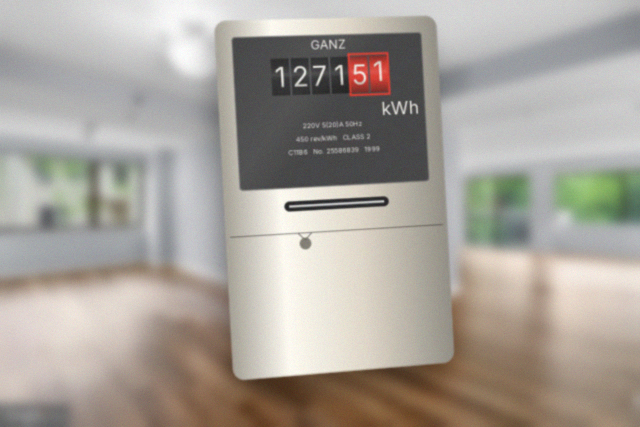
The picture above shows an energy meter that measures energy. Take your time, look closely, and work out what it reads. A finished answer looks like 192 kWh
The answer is 1271.51 kWh
